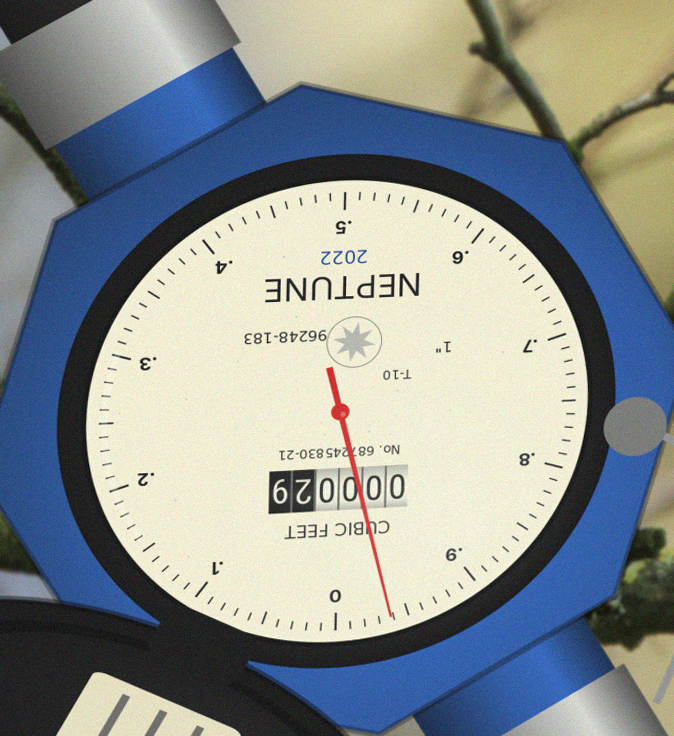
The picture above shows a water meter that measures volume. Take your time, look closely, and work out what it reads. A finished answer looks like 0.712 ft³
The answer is 28.96 ft³
